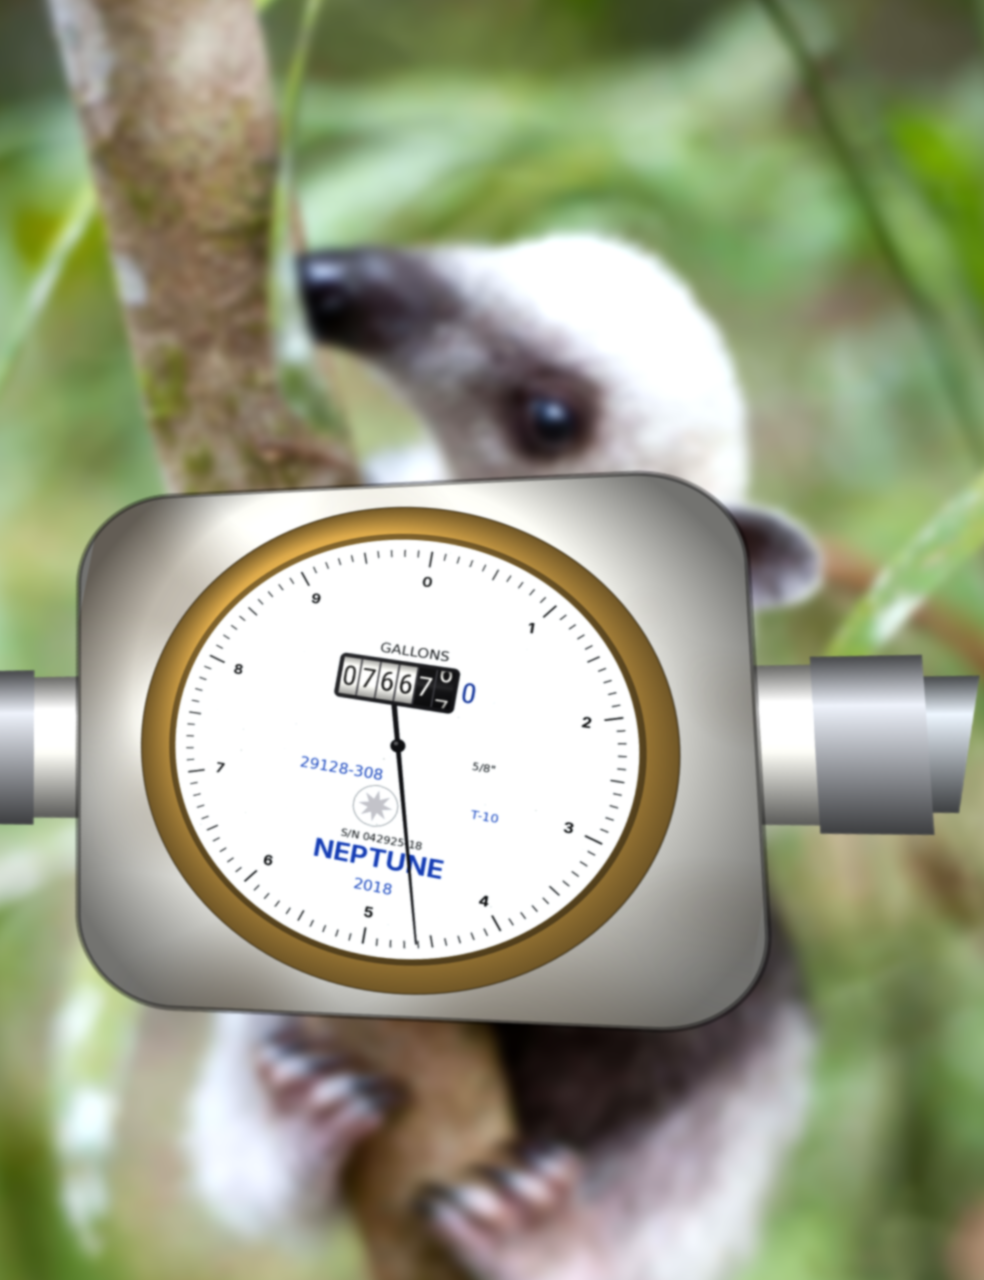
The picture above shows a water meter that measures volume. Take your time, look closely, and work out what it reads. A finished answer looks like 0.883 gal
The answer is 766764.6 gal
